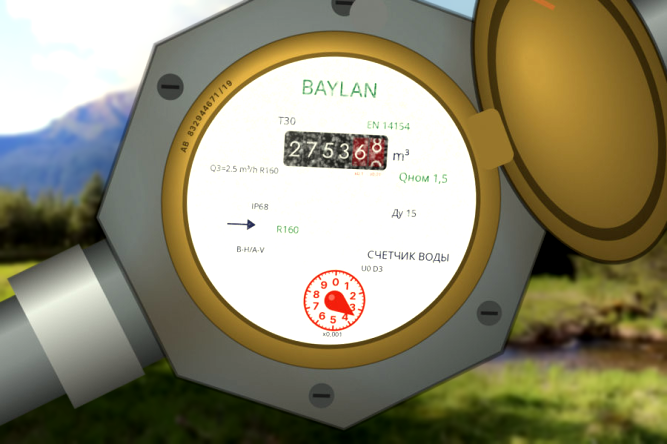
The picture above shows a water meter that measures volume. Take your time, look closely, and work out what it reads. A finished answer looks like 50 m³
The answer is 2753.683 m³
